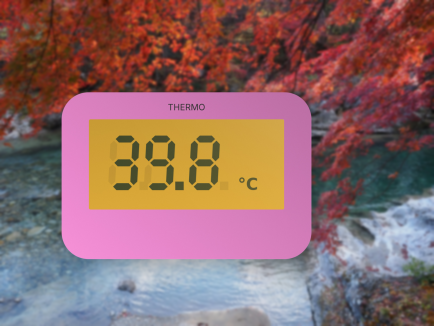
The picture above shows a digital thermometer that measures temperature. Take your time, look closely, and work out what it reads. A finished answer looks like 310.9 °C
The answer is 39.8 °C
